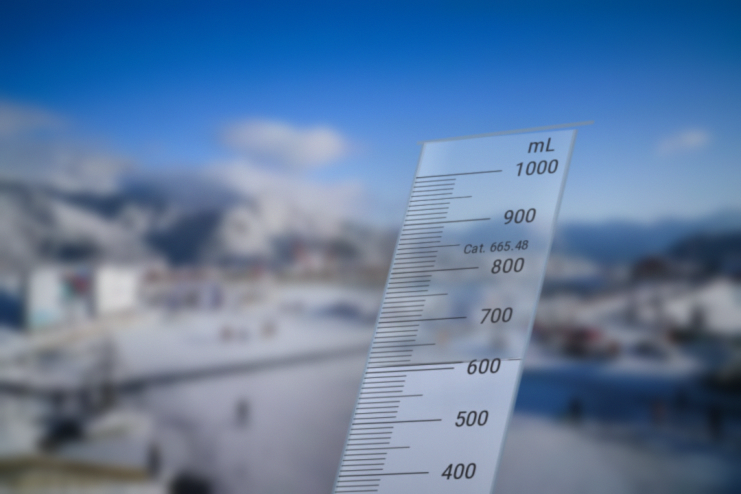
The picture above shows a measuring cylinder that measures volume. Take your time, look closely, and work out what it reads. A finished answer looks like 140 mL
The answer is 610 mL
